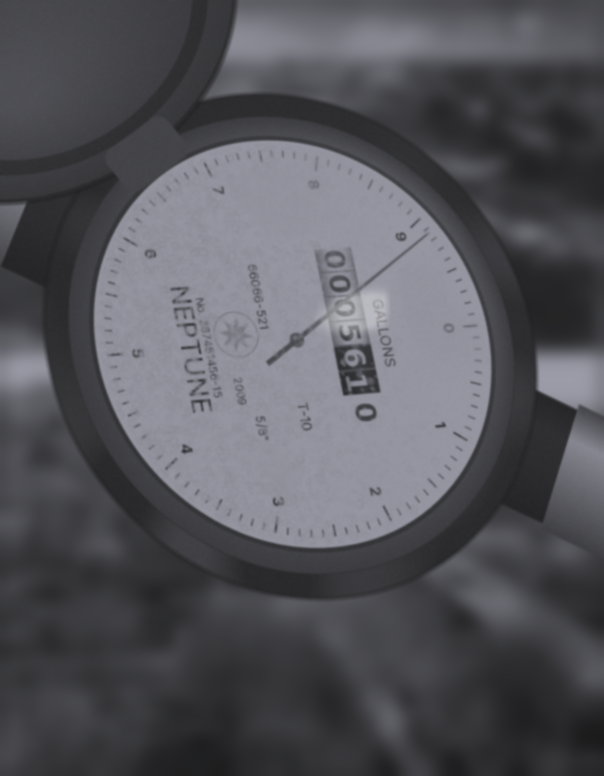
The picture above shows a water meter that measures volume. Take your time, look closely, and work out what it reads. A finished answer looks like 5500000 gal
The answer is 5609.1 gal
